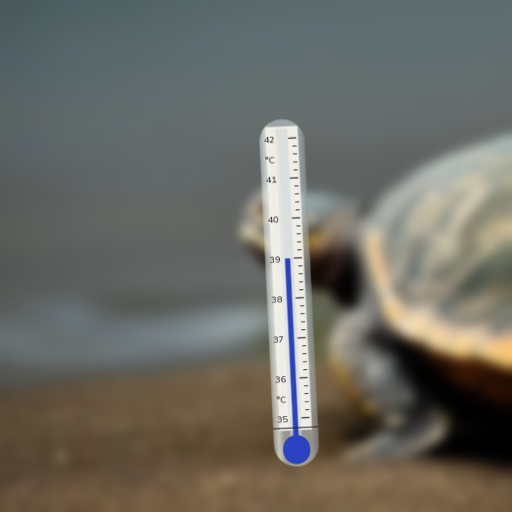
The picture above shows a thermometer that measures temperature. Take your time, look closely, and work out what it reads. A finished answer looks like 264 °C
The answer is 39 °C
